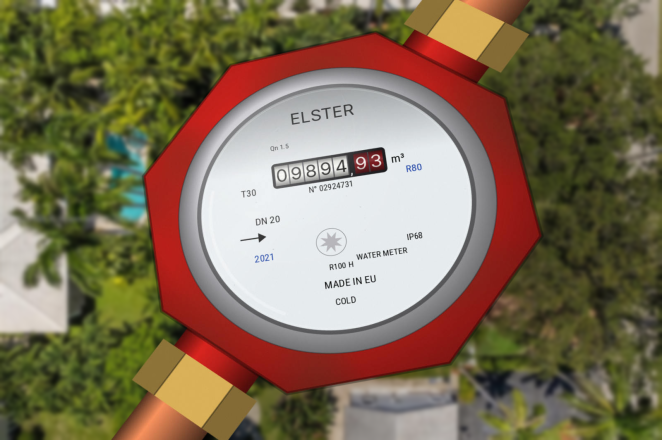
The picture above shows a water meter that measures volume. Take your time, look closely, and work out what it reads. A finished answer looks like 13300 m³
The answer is 9894.93 m³
